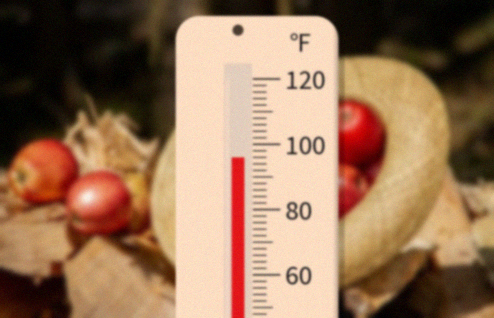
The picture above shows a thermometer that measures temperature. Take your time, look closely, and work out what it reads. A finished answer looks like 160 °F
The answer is 96 °F
